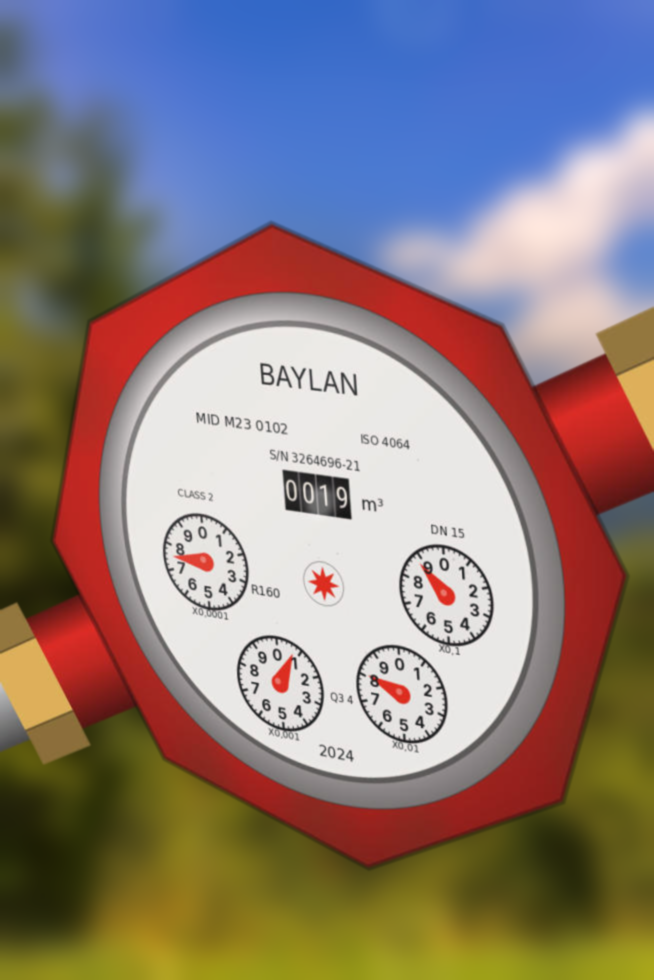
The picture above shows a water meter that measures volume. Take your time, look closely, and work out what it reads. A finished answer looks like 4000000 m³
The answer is 19.8807 m³
